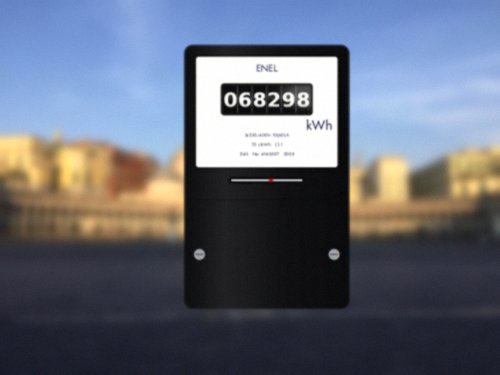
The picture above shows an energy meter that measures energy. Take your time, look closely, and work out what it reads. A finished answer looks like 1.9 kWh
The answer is 68298 kWh
